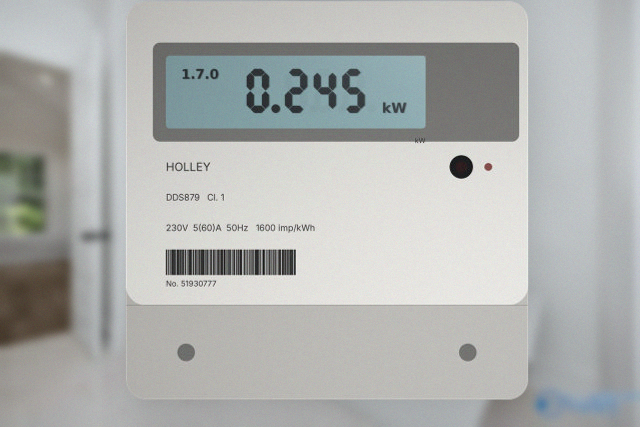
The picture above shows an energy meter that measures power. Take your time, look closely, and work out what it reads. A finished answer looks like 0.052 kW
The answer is 0.245 kW
